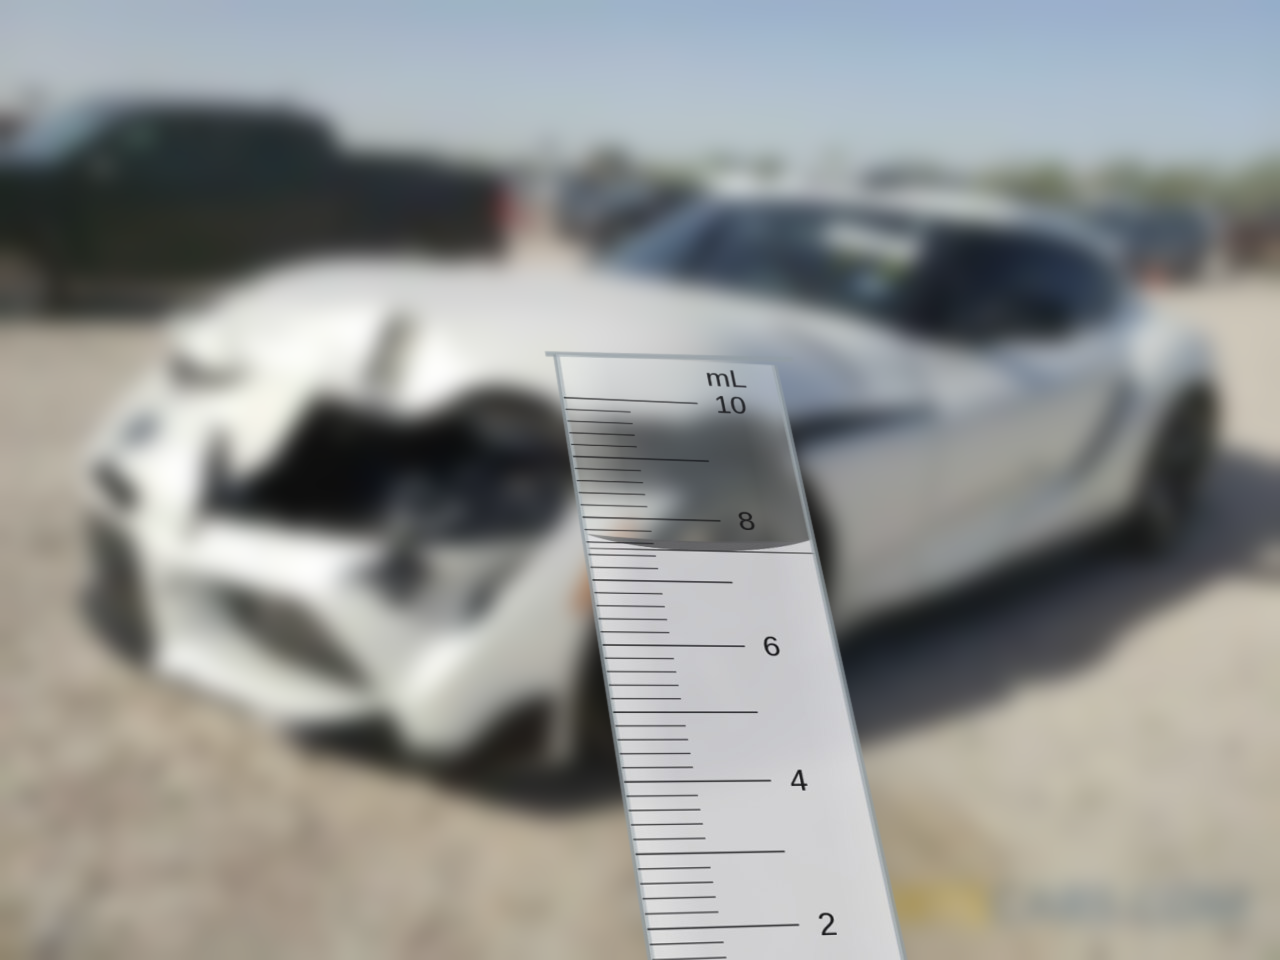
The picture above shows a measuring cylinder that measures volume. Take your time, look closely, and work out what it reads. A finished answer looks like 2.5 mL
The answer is 7.5 mL
